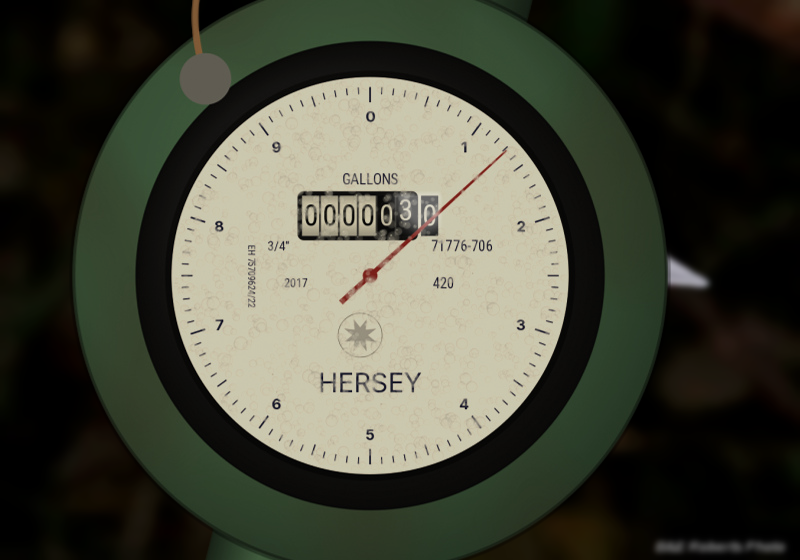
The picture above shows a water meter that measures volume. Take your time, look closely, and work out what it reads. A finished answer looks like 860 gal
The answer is 31.3 gal
